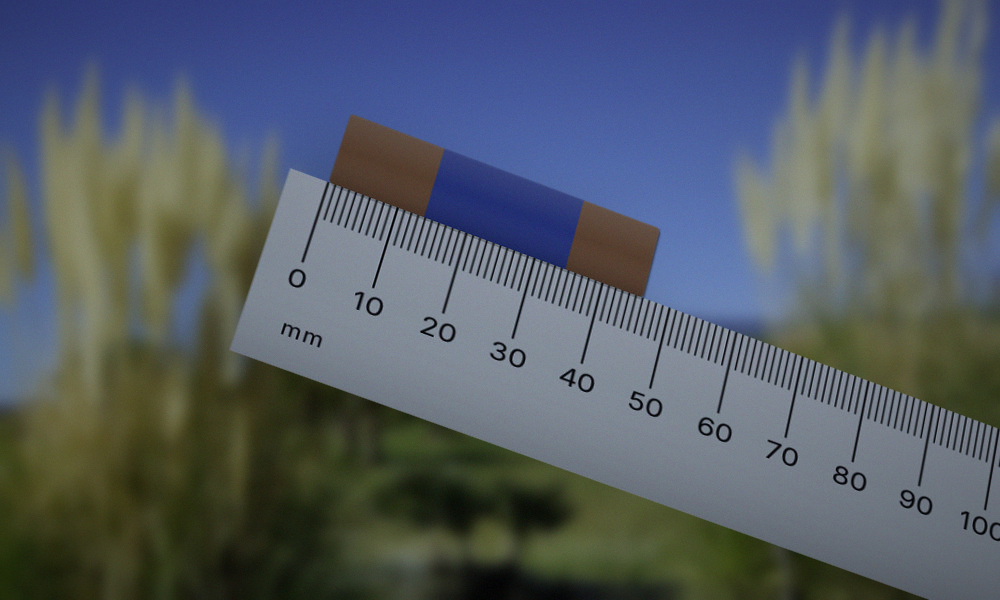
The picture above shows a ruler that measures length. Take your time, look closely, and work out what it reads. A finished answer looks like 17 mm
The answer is 46 mm
